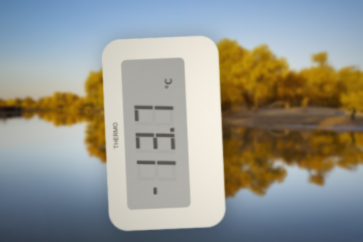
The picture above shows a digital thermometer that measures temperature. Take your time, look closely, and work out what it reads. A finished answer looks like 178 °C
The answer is -13.7 °C
